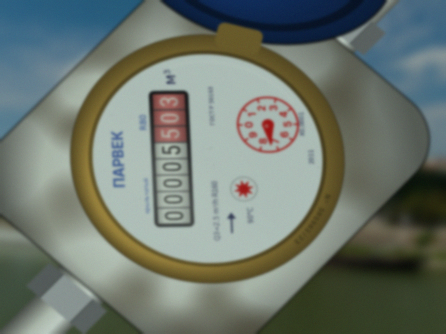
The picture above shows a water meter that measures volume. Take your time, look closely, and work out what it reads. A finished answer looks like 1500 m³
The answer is 5.5037 m³
